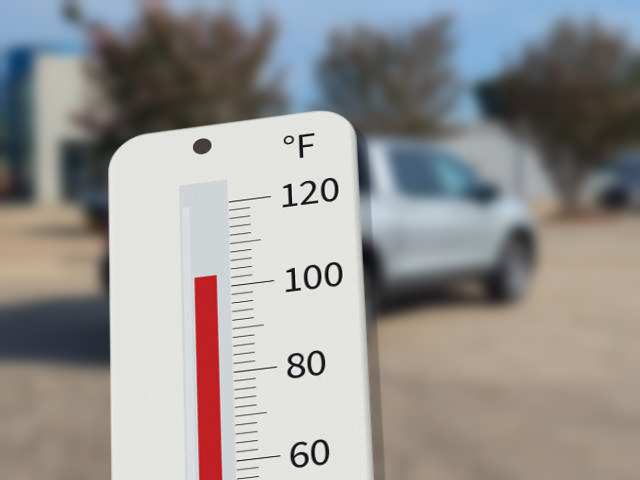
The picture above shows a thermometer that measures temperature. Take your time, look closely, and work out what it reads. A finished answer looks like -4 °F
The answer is 103 °F
